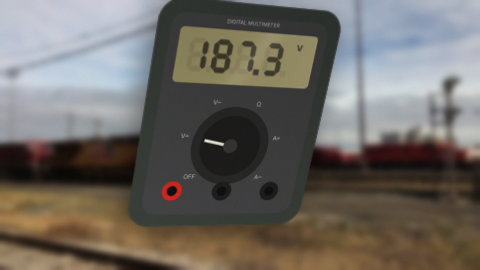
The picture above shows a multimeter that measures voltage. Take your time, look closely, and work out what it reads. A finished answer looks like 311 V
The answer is 187.3 V
